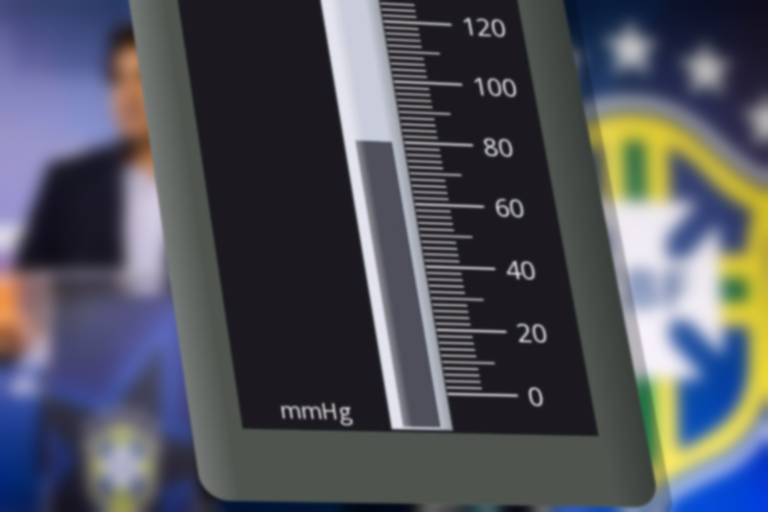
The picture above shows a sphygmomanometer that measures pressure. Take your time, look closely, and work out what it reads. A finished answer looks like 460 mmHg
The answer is 80 mmHg
